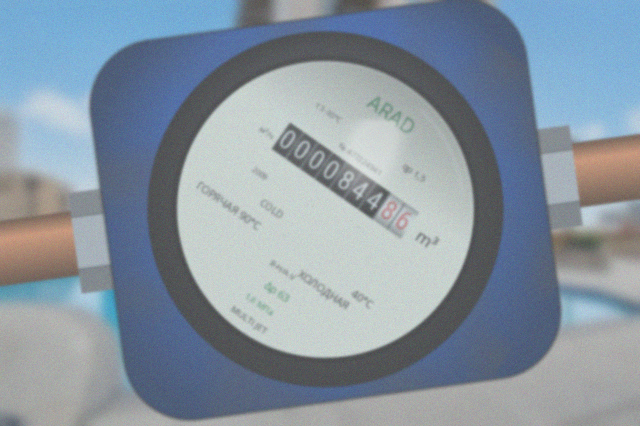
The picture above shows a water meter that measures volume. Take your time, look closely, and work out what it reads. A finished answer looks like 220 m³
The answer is 844.86 m³
